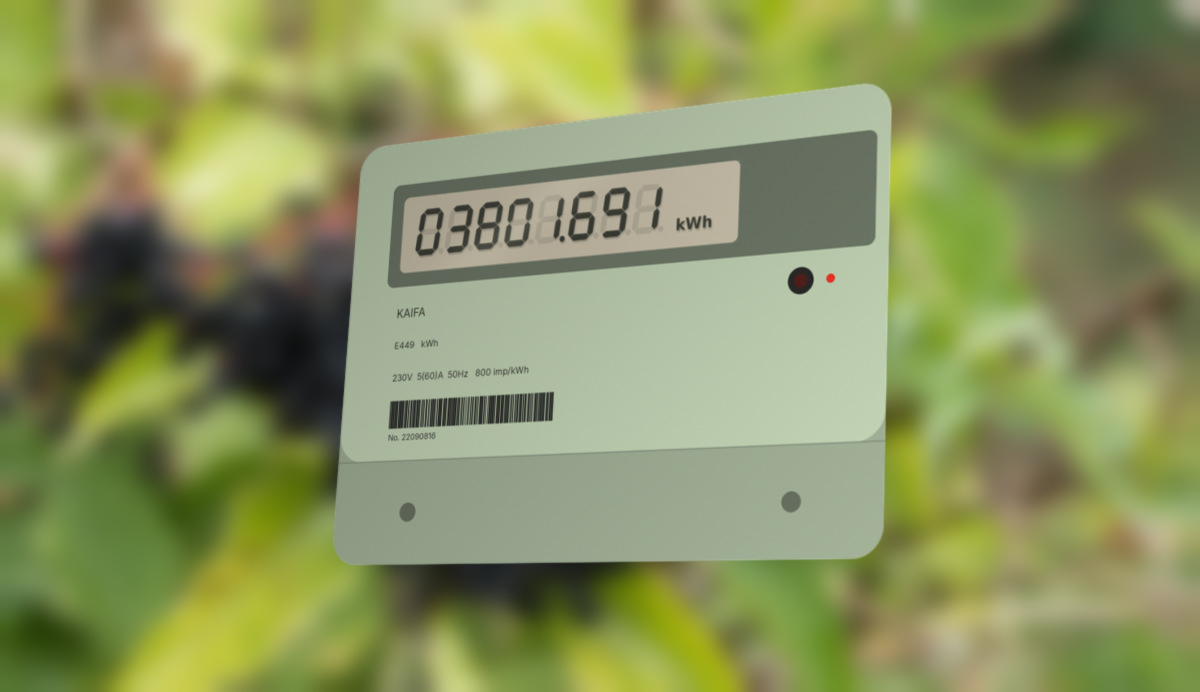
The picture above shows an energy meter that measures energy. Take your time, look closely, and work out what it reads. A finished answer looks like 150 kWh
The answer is 3801.691 kWh
